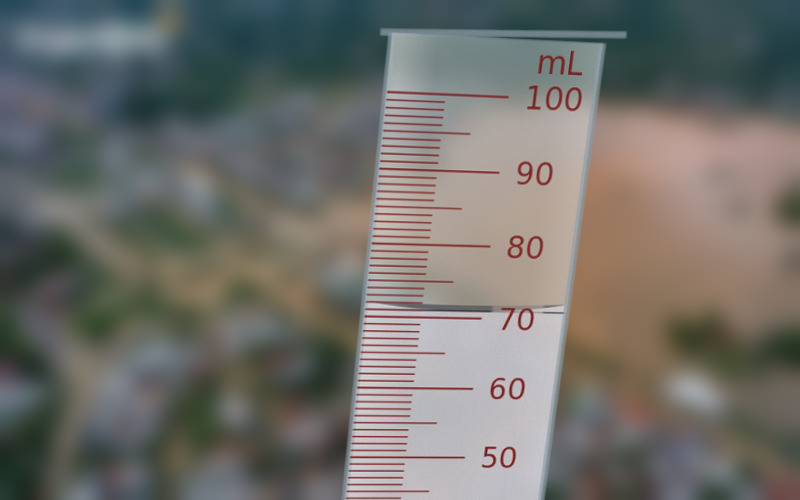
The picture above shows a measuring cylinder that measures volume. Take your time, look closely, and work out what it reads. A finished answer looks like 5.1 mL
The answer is 71 mL
